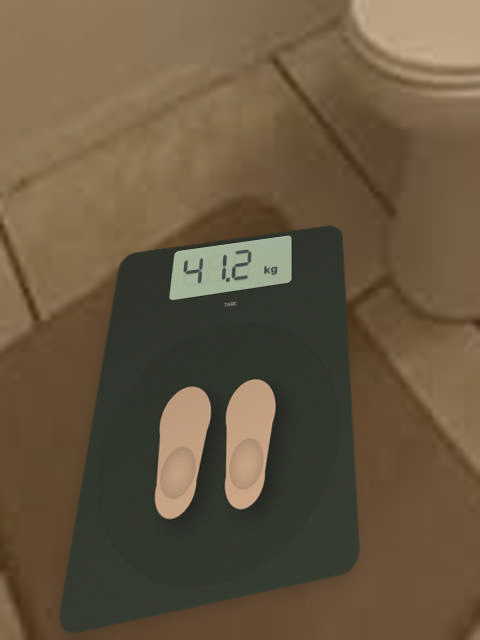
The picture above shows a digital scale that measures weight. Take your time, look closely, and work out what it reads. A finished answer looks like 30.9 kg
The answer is 41.2 kg
